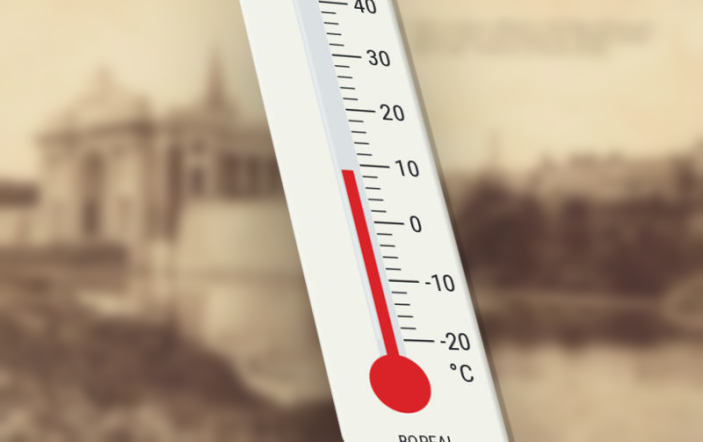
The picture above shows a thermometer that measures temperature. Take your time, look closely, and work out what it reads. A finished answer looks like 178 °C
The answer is 9 °C
